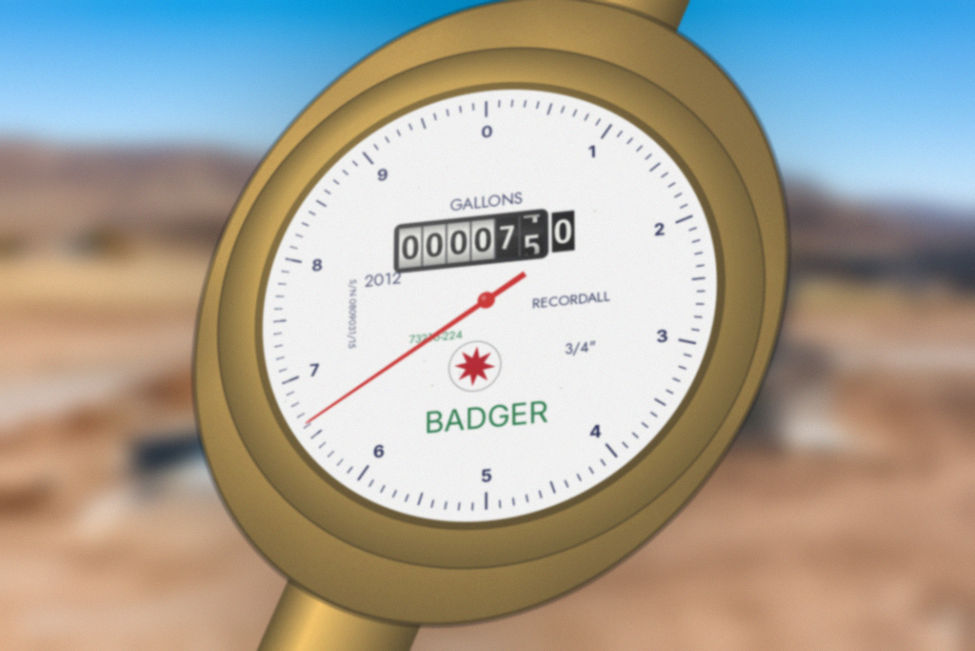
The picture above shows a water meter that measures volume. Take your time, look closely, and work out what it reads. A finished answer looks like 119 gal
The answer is 746.6 gal
